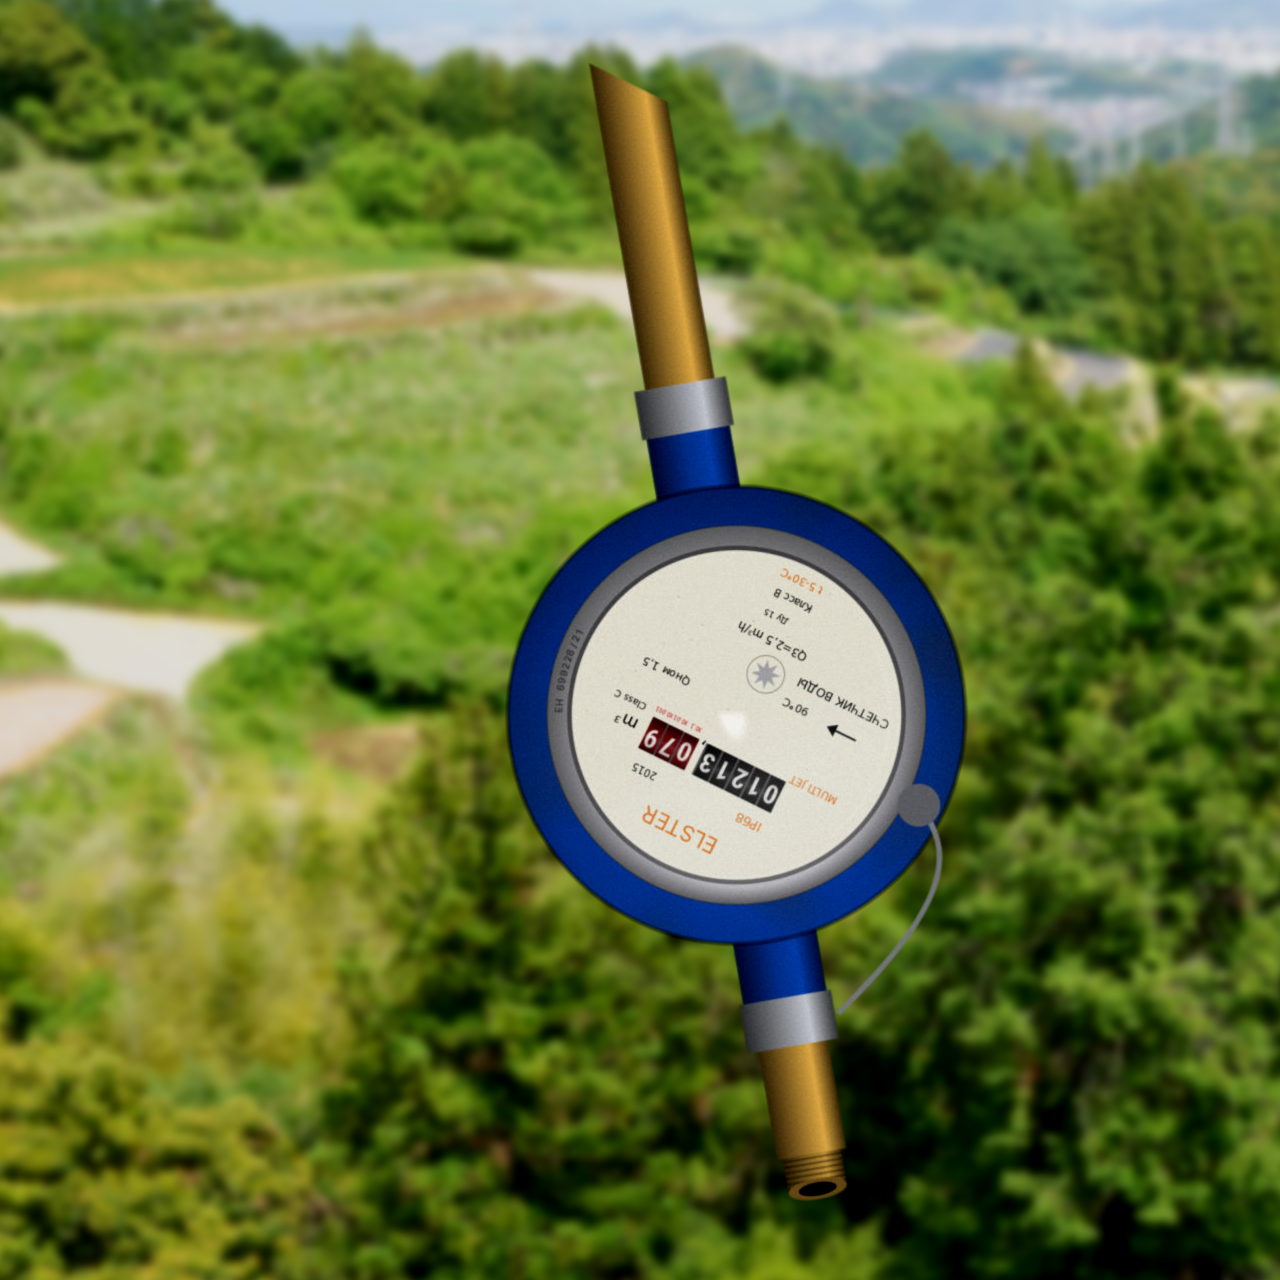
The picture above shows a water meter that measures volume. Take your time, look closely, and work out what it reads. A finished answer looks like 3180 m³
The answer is 1213.079 m³
